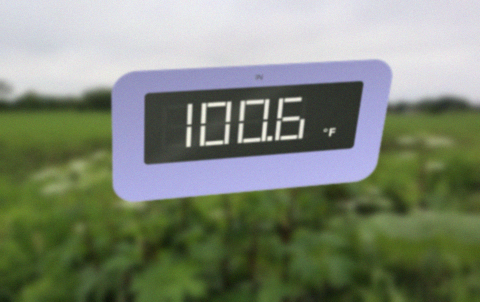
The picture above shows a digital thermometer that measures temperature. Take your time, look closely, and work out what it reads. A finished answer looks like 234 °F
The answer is 100.6 °F
